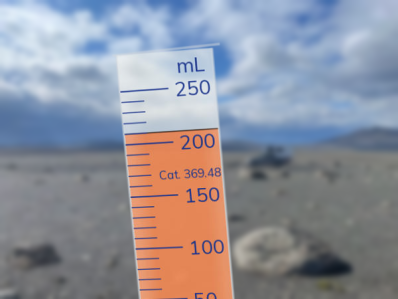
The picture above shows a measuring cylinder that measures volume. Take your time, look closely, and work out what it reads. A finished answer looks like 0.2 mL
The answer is 210 mL
